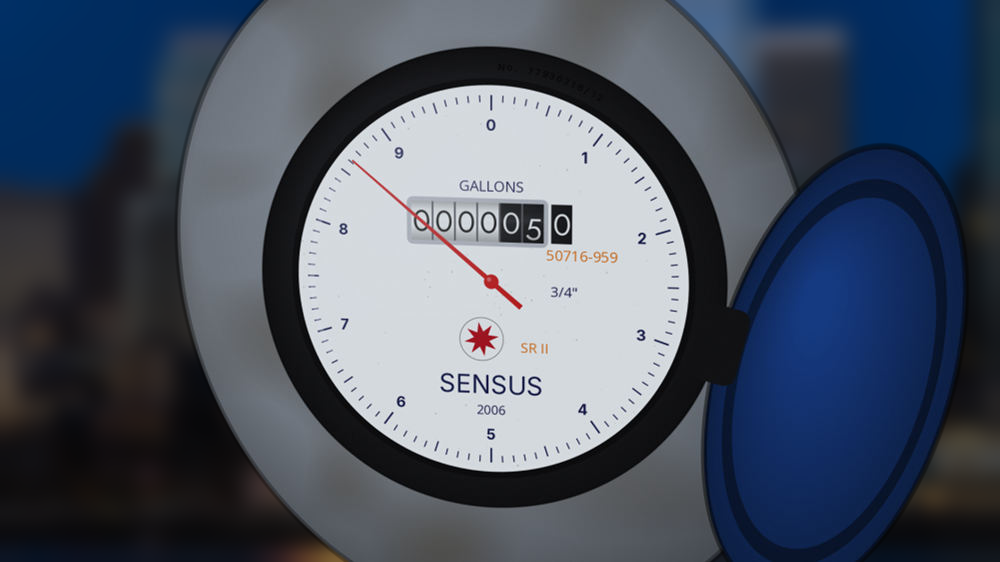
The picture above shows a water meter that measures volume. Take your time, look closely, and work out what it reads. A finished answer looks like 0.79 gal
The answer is 48.6 gal
